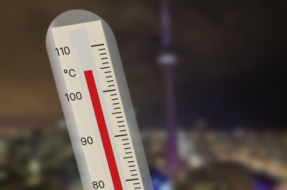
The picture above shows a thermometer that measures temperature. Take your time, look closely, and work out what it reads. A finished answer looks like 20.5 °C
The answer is 105 °C
